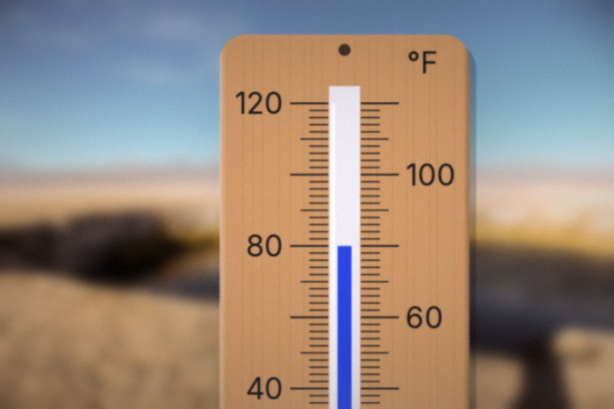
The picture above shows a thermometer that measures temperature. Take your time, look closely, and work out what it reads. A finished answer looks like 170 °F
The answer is 80 °F
